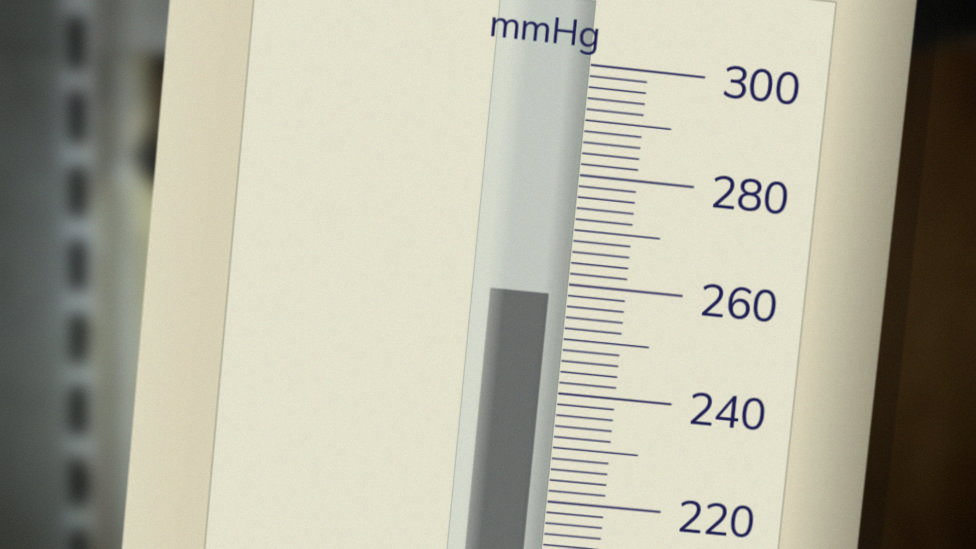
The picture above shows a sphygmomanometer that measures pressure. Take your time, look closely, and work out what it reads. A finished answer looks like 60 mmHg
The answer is 258 mmHg
